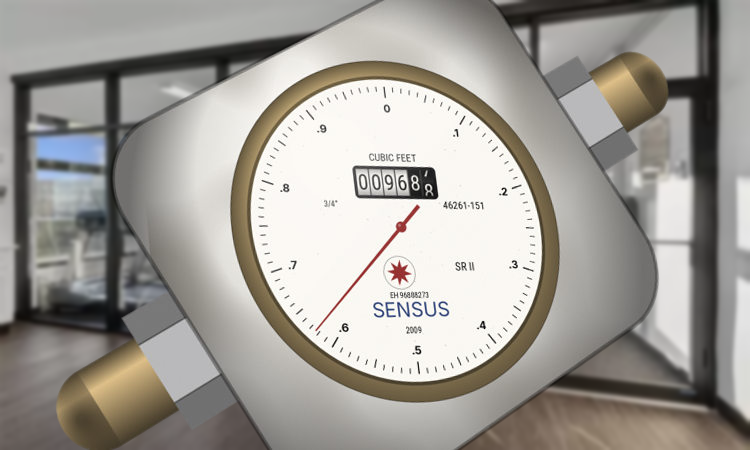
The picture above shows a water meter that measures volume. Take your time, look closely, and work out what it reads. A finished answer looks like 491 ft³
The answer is 9687.62 ft³
